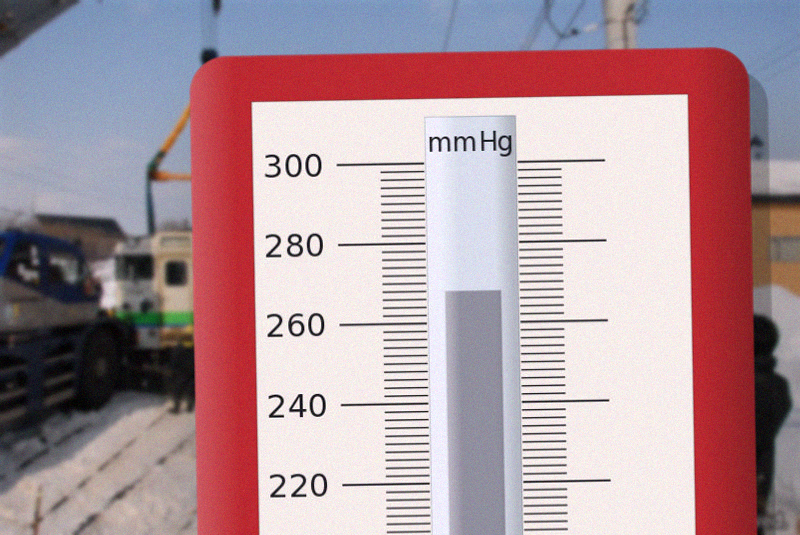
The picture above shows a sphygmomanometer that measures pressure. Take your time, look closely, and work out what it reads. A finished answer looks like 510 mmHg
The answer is 268 mmHg
